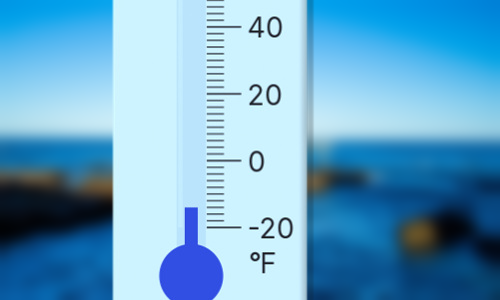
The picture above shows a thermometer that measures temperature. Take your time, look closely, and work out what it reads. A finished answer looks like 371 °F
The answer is -14 °F
